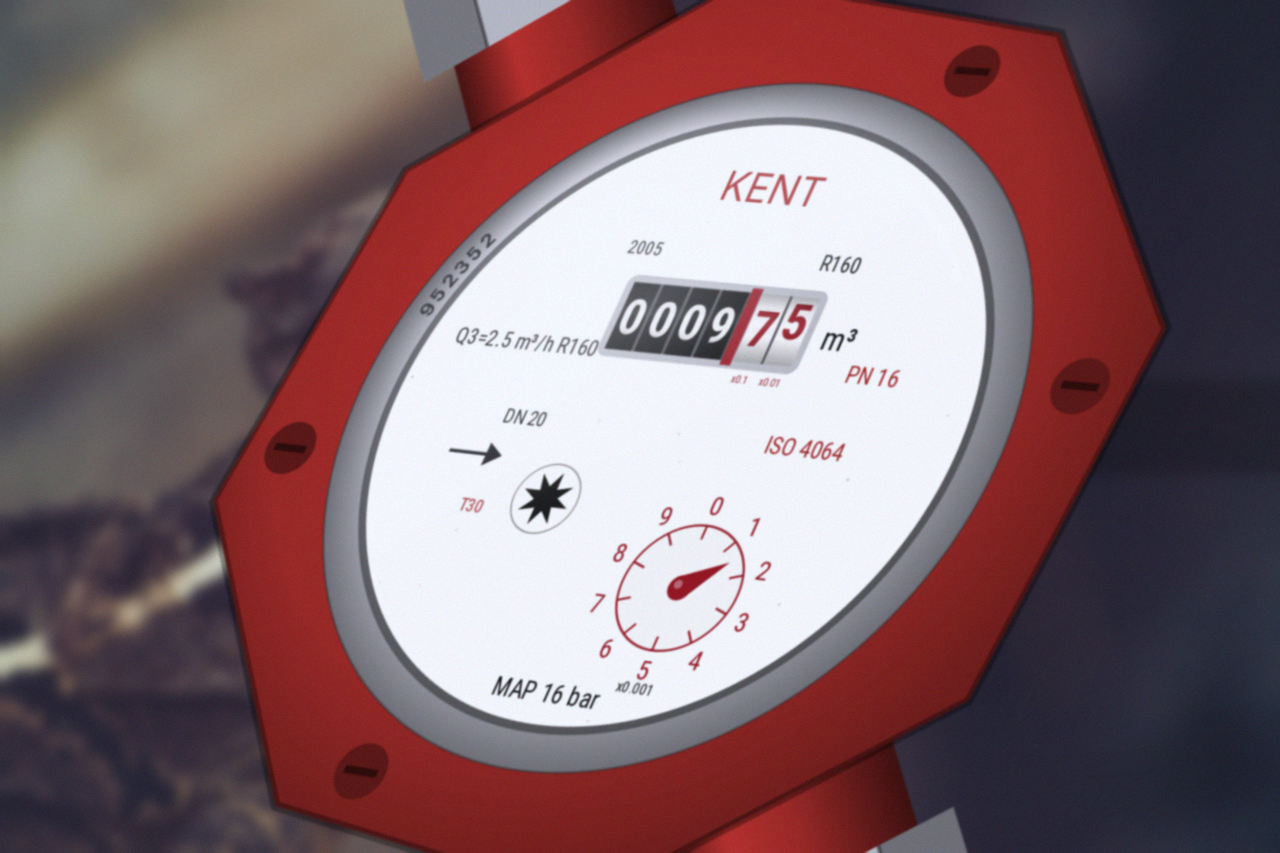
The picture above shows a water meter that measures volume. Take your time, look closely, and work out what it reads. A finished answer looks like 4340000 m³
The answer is 9.751 m³
